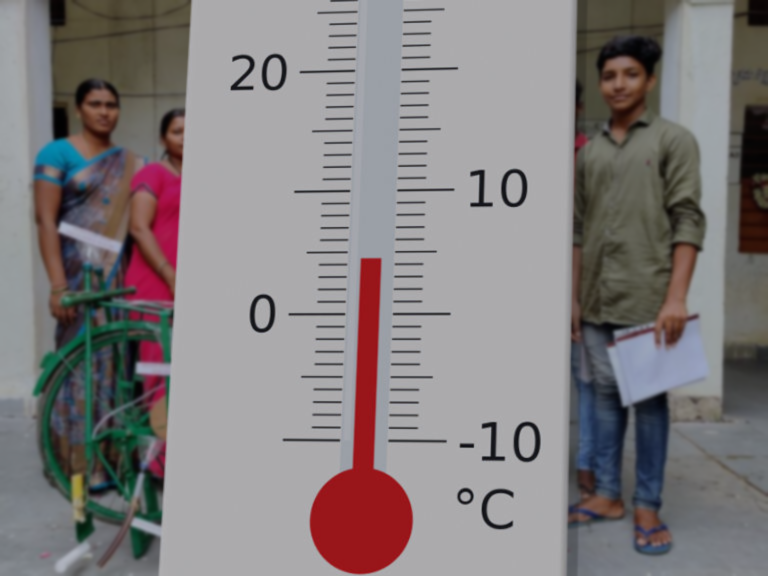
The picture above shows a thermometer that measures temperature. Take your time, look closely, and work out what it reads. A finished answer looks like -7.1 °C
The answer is 4.5 °C
